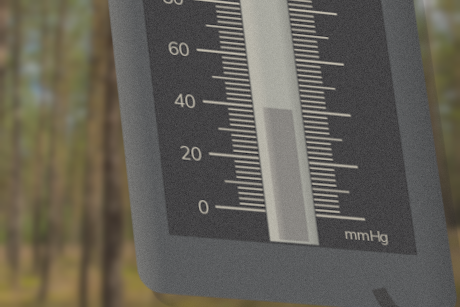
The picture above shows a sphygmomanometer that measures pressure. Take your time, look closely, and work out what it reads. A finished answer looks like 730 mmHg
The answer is 40 mmHg
